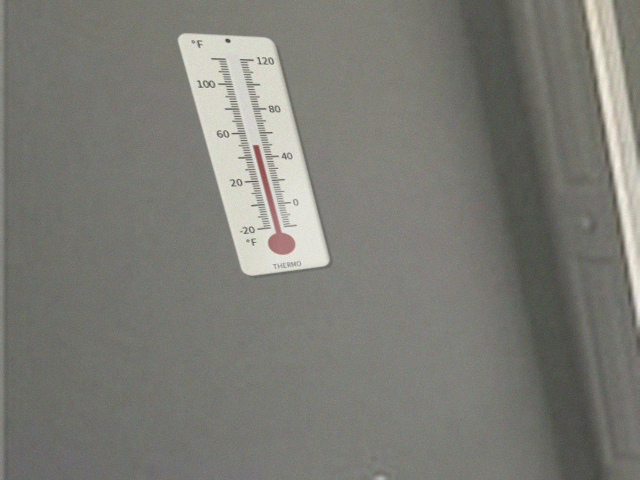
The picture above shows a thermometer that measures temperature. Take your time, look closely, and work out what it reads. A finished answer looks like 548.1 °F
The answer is 50 °F
